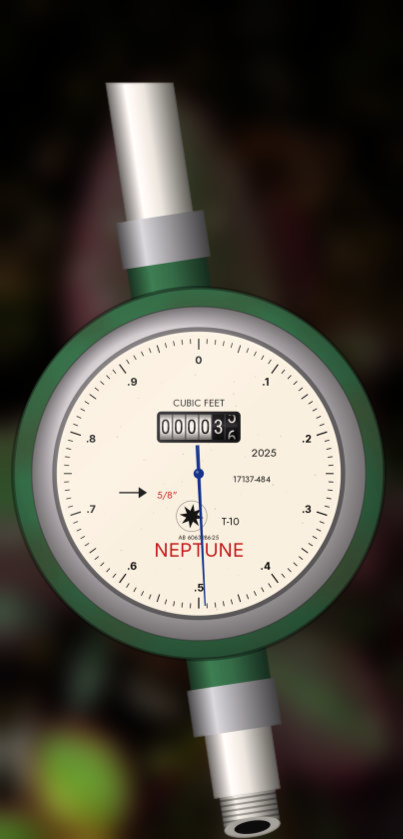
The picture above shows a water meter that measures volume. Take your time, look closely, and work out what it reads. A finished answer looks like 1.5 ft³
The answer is 35.49 ft³
